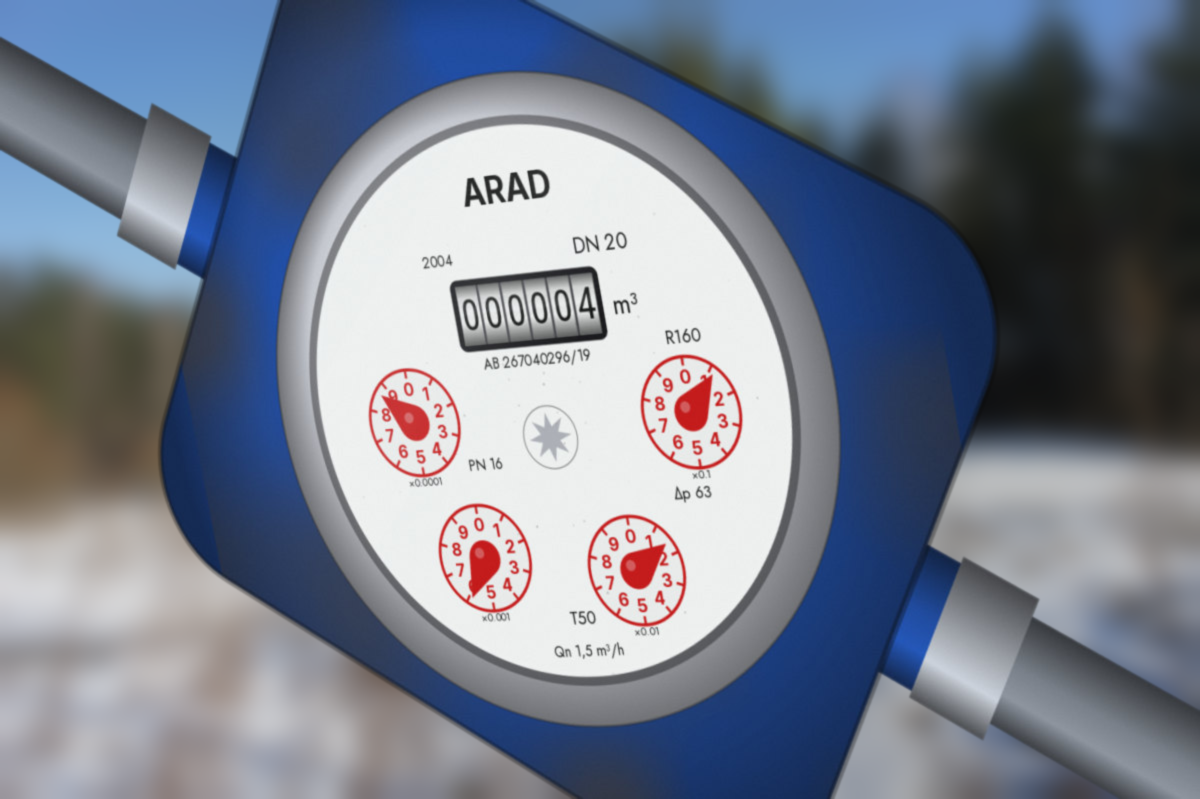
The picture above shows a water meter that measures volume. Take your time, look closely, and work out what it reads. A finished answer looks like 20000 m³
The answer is 4.1158 m³
